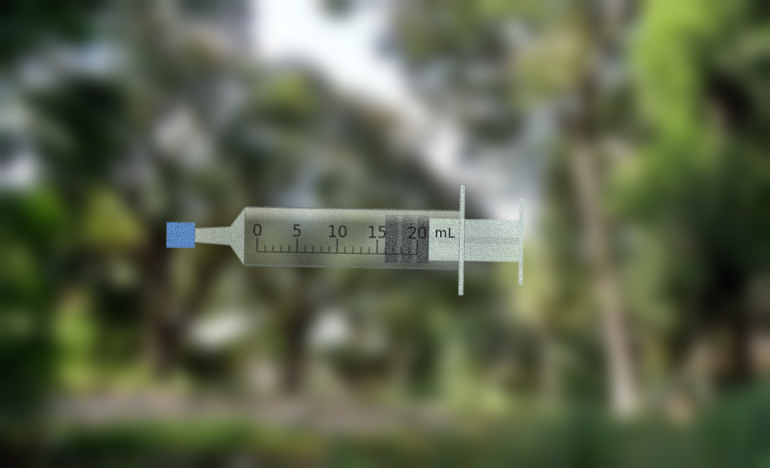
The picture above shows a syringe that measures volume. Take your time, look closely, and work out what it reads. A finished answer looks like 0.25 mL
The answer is 16 mL
